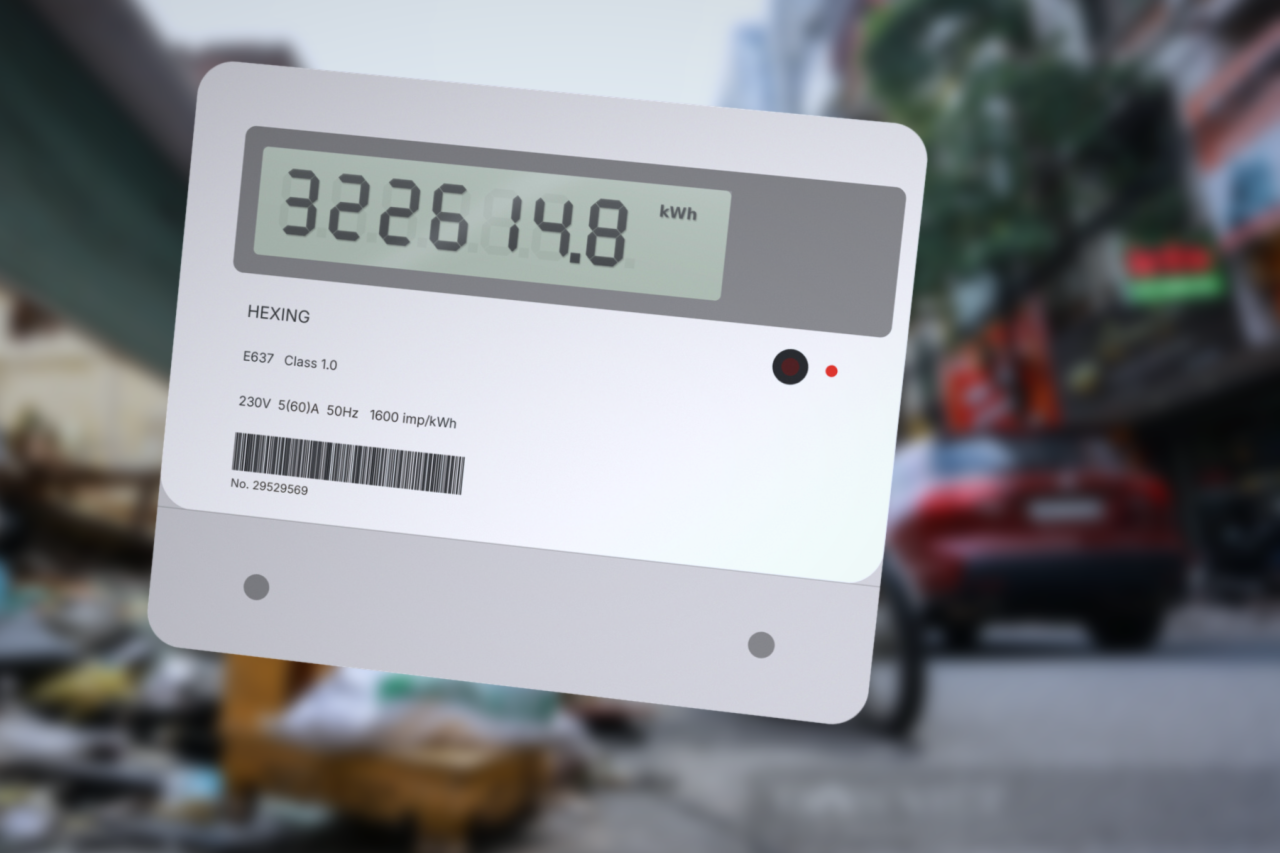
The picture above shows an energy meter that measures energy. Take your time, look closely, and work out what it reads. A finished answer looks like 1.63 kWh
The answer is 322614.8 kWh
